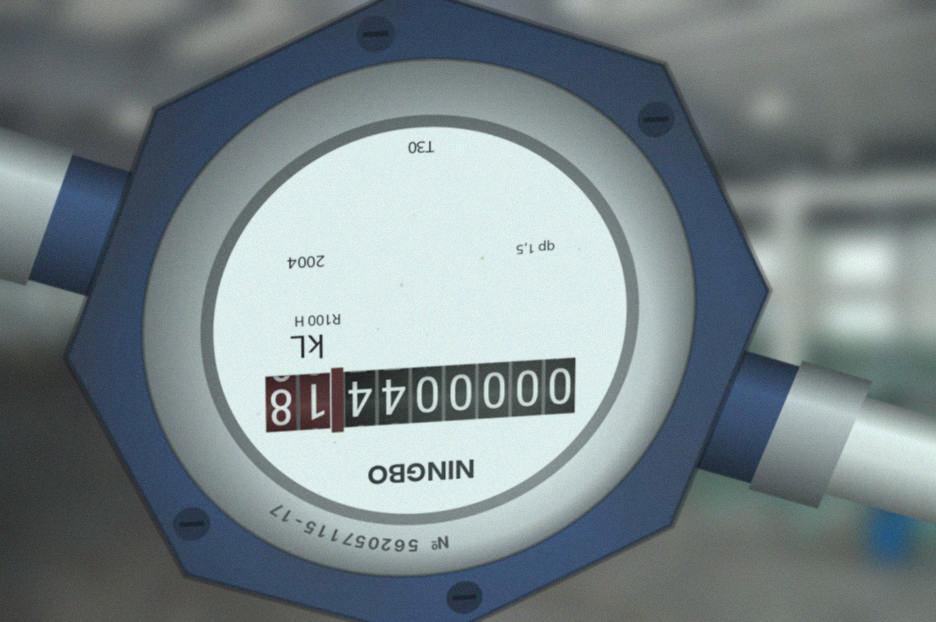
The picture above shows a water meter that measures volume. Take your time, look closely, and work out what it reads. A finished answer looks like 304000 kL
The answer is 44.18 kL
